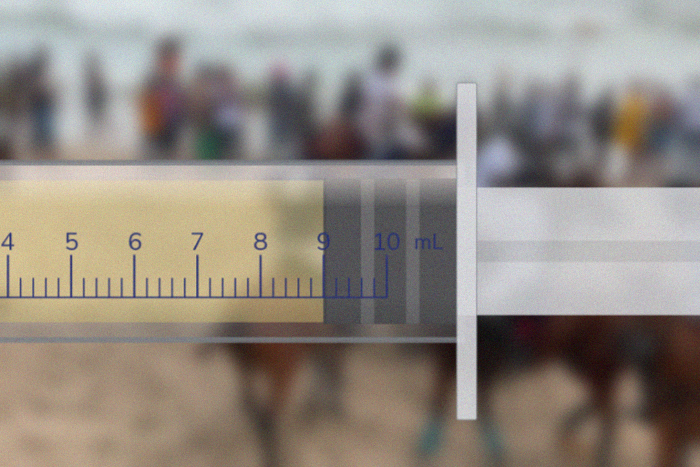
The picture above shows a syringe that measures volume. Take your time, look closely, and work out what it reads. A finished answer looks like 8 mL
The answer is 9 mL
